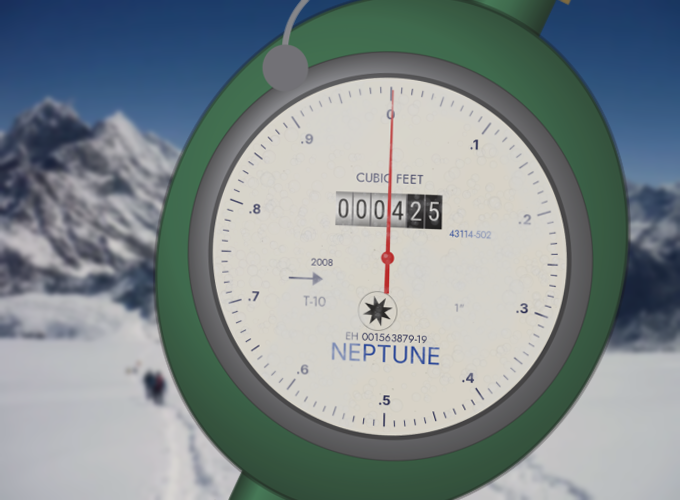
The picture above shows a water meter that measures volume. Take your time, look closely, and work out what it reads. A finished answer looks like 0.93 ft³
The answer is 425.00 ft³
